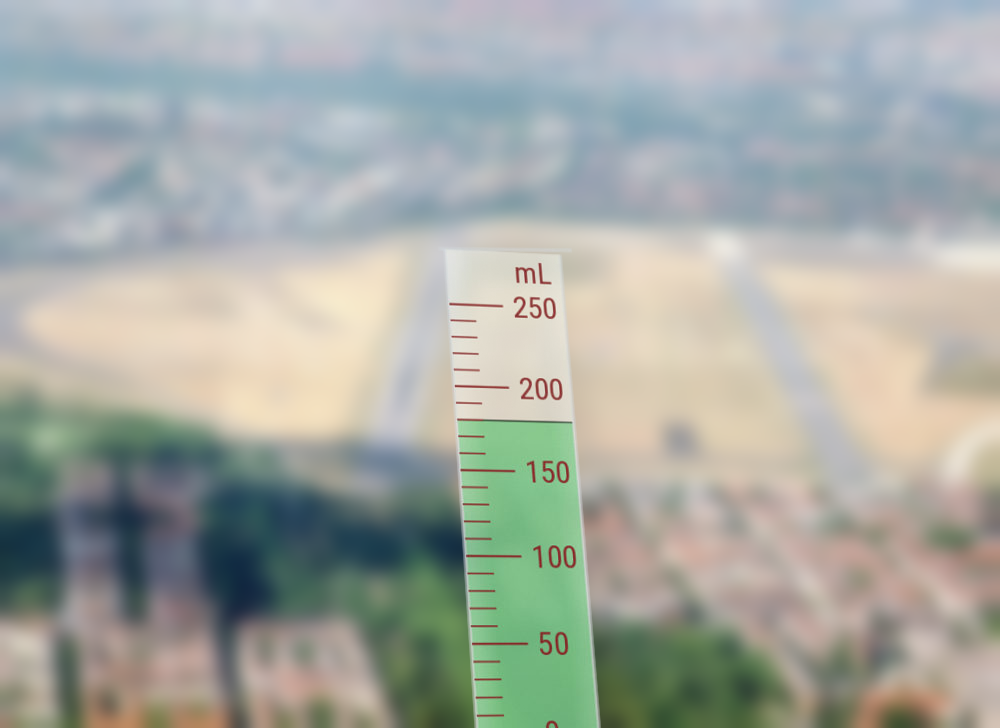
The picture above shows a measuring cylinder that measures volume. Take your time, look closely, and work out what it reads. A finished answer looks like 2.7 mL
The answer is 180 mL
